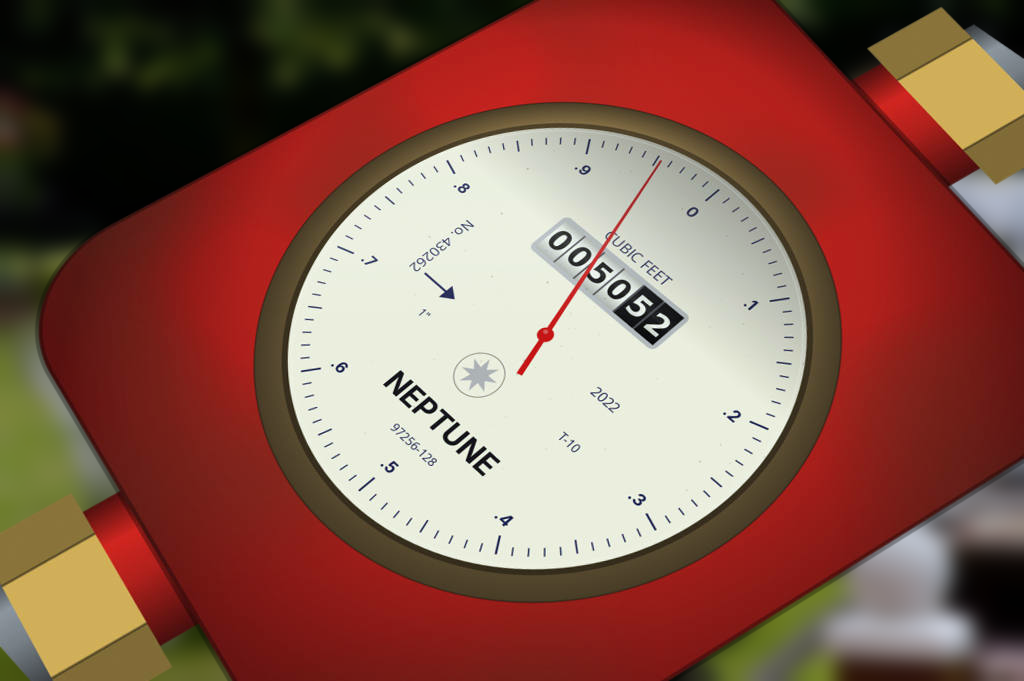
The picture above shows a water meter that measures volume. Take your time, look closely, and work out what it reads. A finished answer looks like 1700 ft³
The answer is 5051.95 ft³
